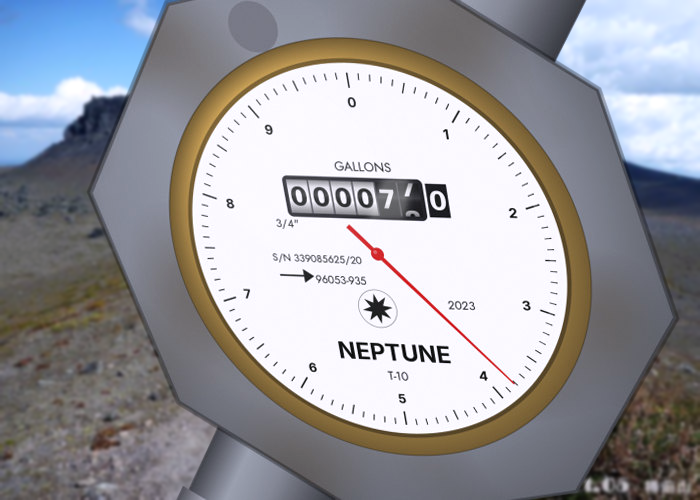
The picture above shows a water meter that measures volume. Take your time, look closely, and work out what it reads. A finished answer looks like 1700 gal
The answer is 773.8 gal
